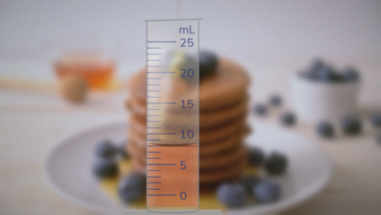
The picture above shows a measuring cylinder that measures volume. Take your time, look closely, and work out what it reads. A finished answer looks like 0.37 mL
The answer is 8 mL
